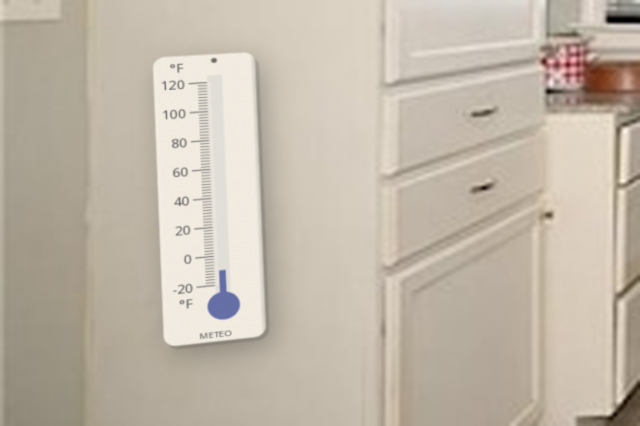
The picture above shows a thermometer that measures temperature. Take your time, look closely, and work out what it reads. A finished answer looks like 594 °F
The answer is -10 °F
